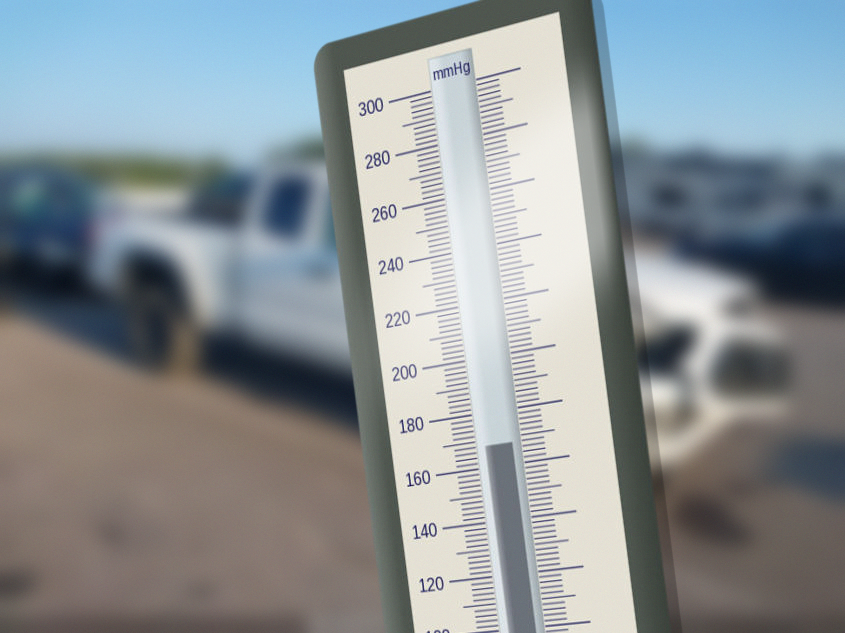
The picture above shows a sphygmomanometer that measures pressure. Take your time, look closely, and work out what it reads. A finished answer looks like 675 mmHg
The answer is 168 mmHg
